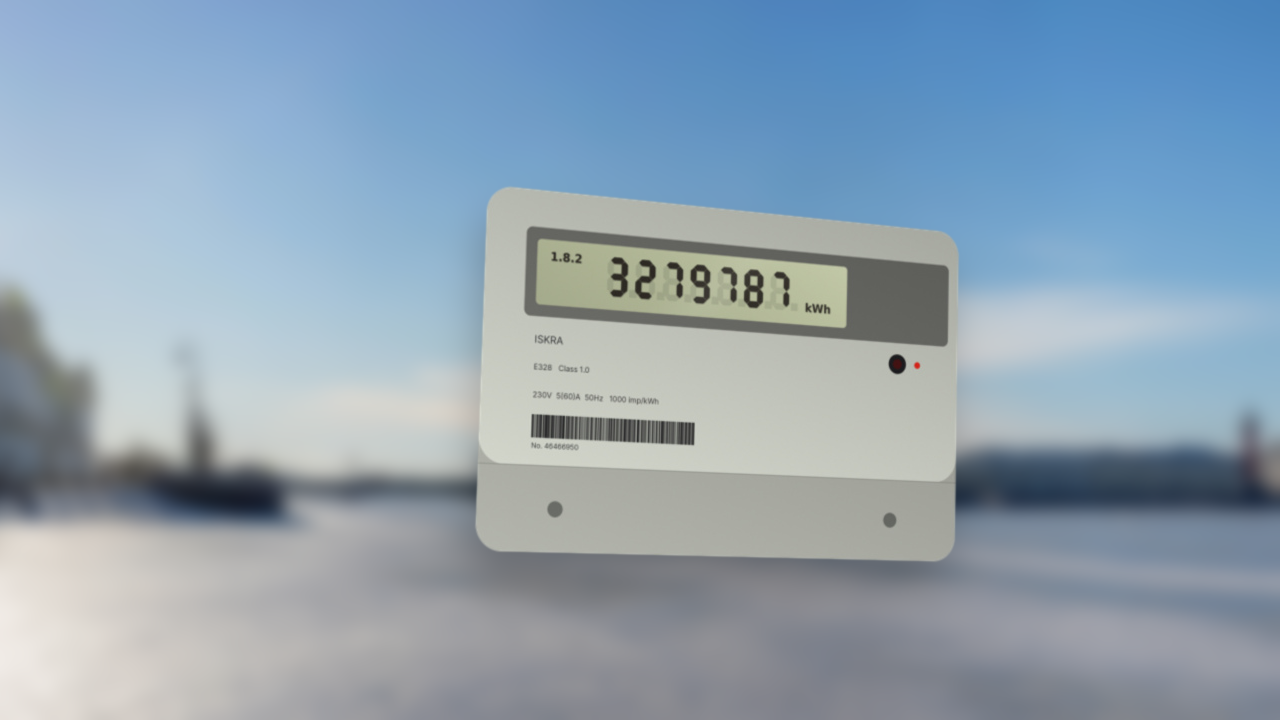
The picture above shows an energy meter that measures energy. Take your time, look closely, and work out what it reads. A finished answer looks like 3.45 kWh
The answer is 3279787 kWh
